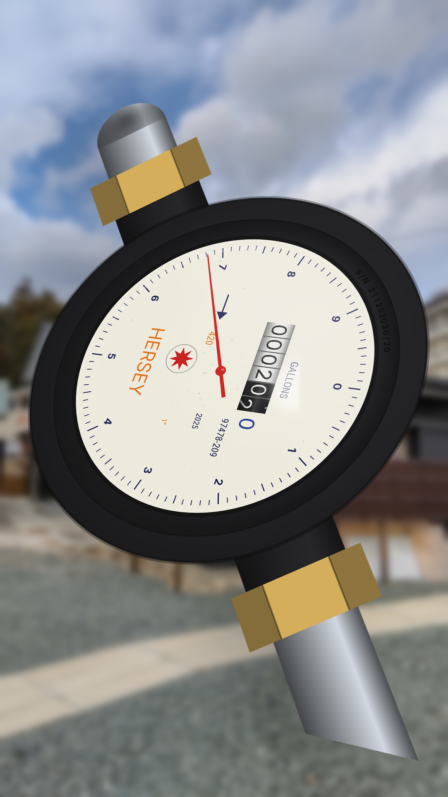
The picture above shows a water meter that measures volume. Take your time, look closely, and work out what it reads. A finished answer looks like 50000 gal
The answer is 2016.8 gal
